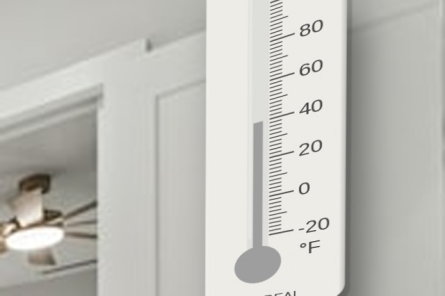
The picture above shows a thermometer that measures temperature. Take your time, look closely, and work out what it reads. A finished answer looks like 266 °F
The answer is 40 °F
